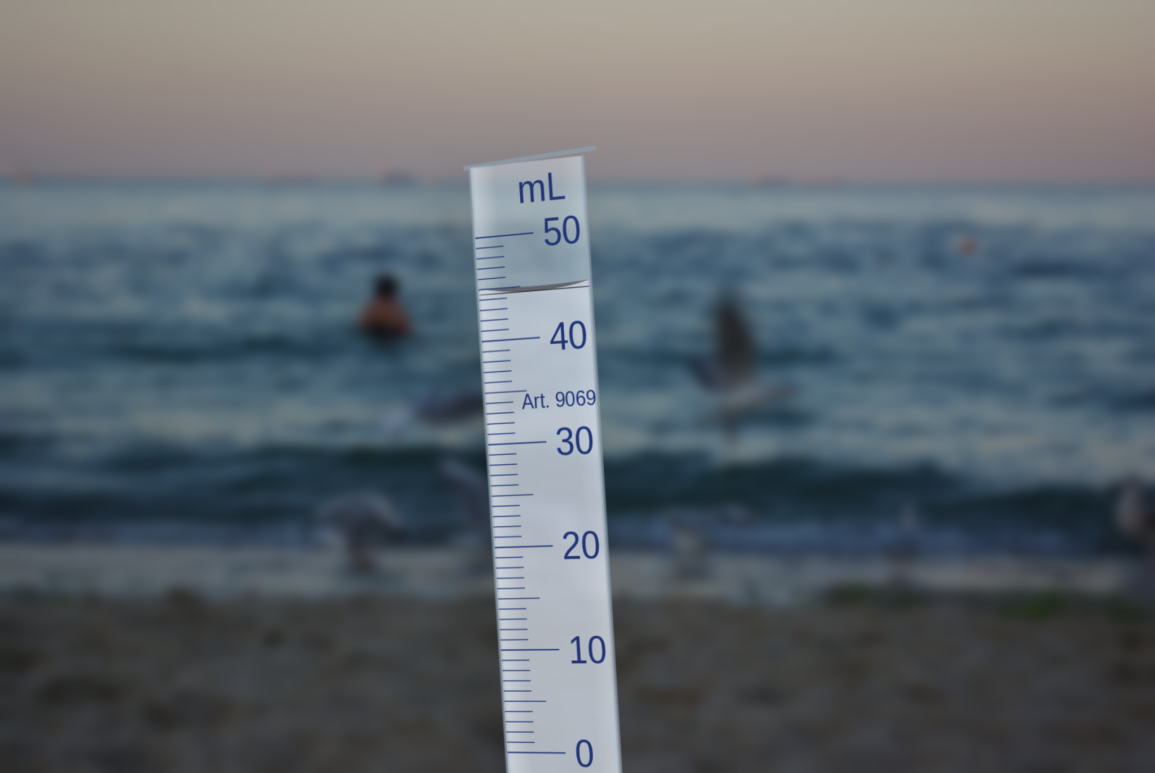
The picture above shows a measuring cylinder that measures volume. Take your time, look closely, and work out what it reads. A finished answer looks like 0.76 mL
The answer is 44.5 mL
